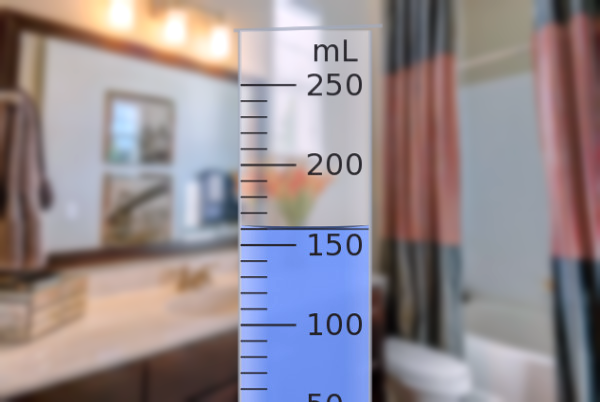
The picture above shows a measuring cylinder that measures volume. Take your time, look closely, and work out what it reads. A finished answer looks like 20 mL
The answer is 160 mL
